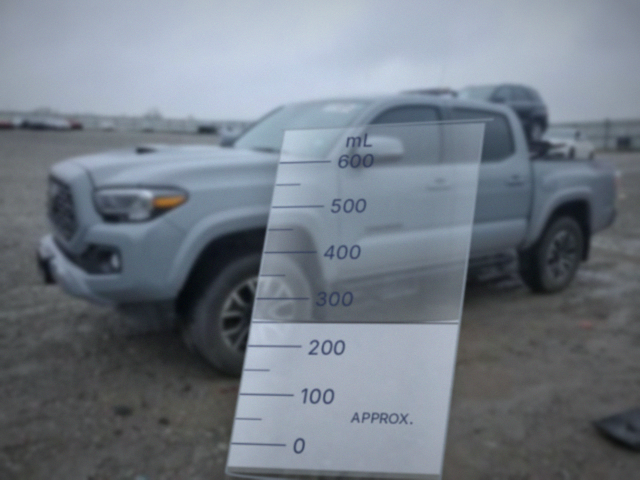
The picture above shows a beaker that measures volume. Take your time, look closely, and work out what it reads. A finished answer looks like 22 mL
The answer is 250 mL
